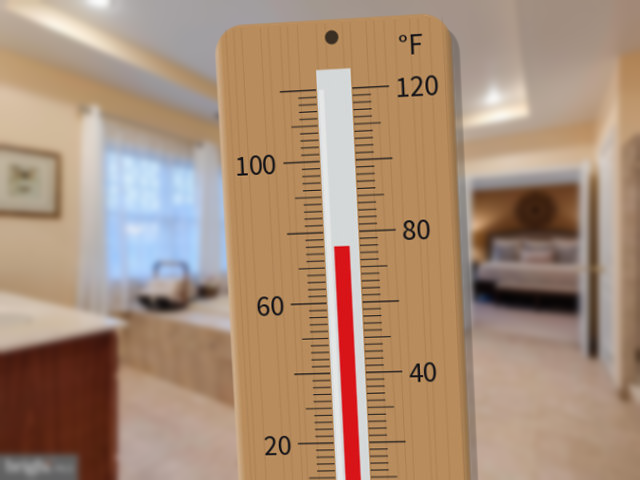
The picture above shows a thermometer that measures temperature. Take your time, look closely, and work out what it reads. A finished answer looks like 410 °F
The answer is 76 °F
